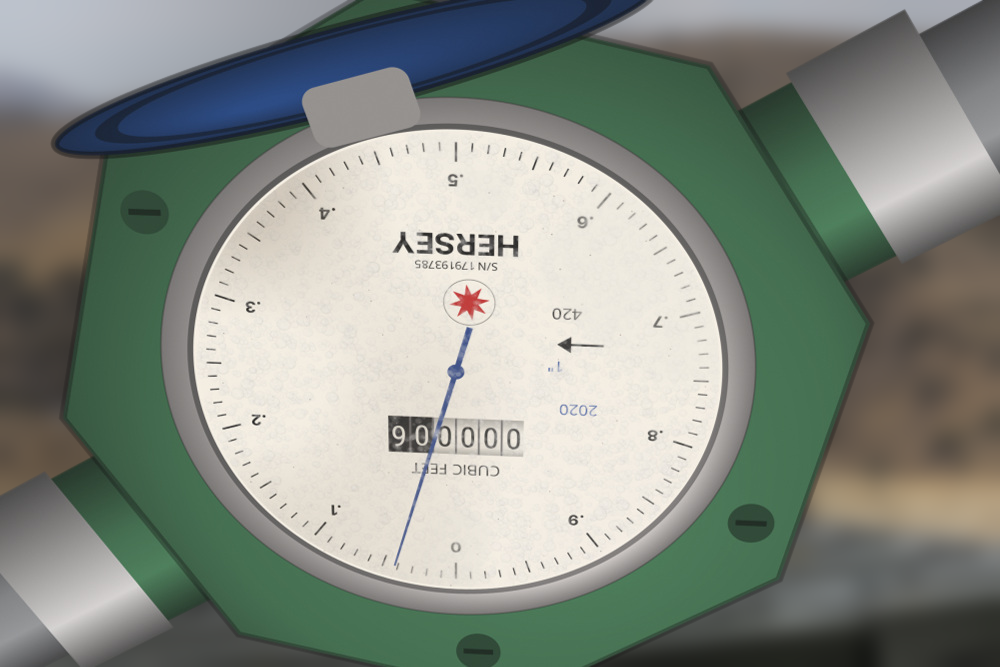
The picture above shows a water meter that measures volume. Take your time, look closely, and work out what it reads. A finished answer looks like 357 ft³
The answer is 6.04 ft³
